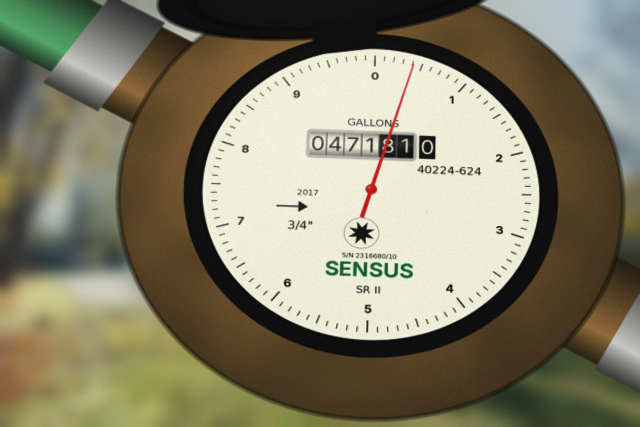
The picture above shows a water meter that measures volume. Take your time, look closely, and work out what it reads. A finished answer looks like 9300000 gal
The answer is 471810.4 gal
